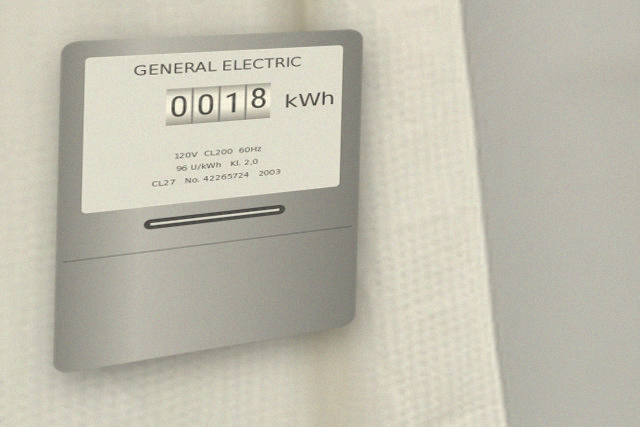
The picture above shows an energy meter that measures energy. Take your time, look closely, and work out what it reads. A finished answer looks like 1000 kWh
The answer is 18 kWh
